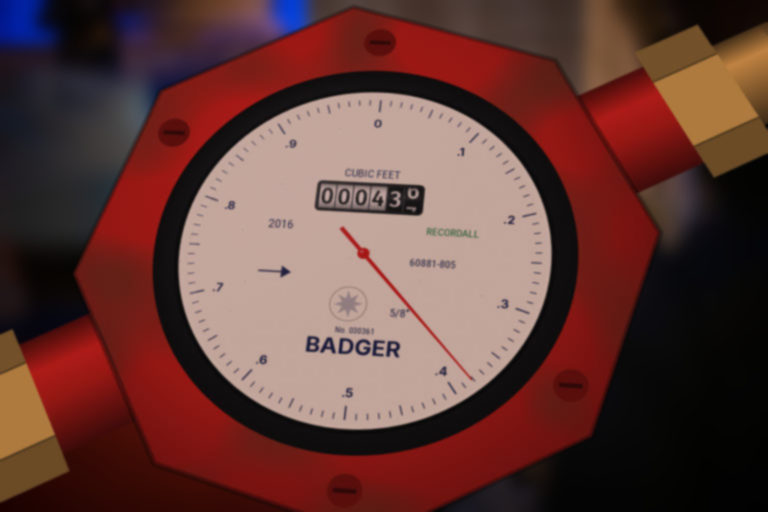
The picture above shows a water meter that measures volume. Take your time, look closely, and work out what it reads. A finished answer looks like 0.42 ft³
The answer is 436.38 ft³
